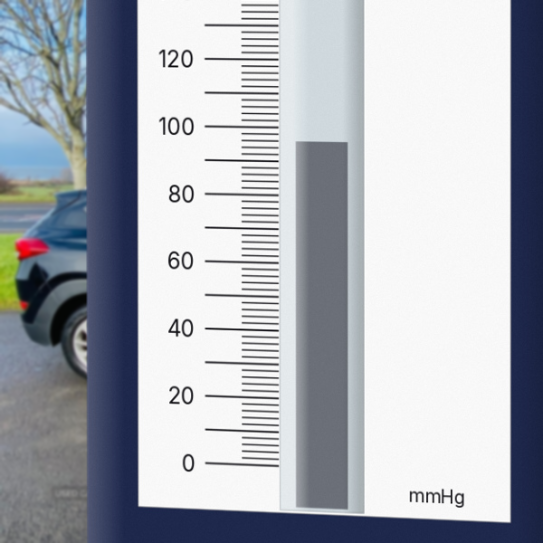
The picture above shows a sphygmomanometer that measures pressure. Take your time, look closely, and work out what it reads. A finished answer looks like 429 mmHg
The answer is 96 mmHg
